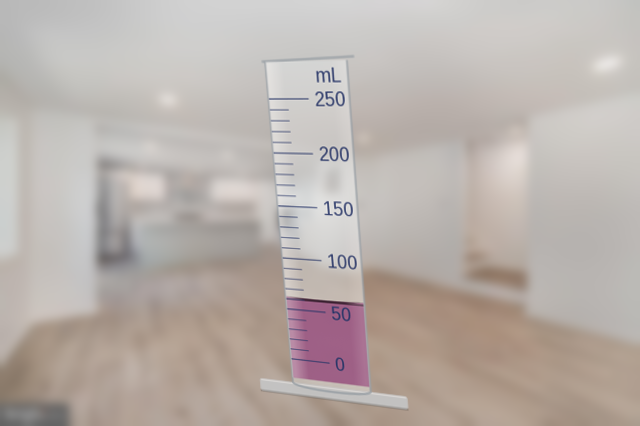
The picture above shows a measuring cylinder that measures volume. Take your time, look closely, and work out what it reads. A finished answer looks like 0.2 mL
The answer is 60 mL
